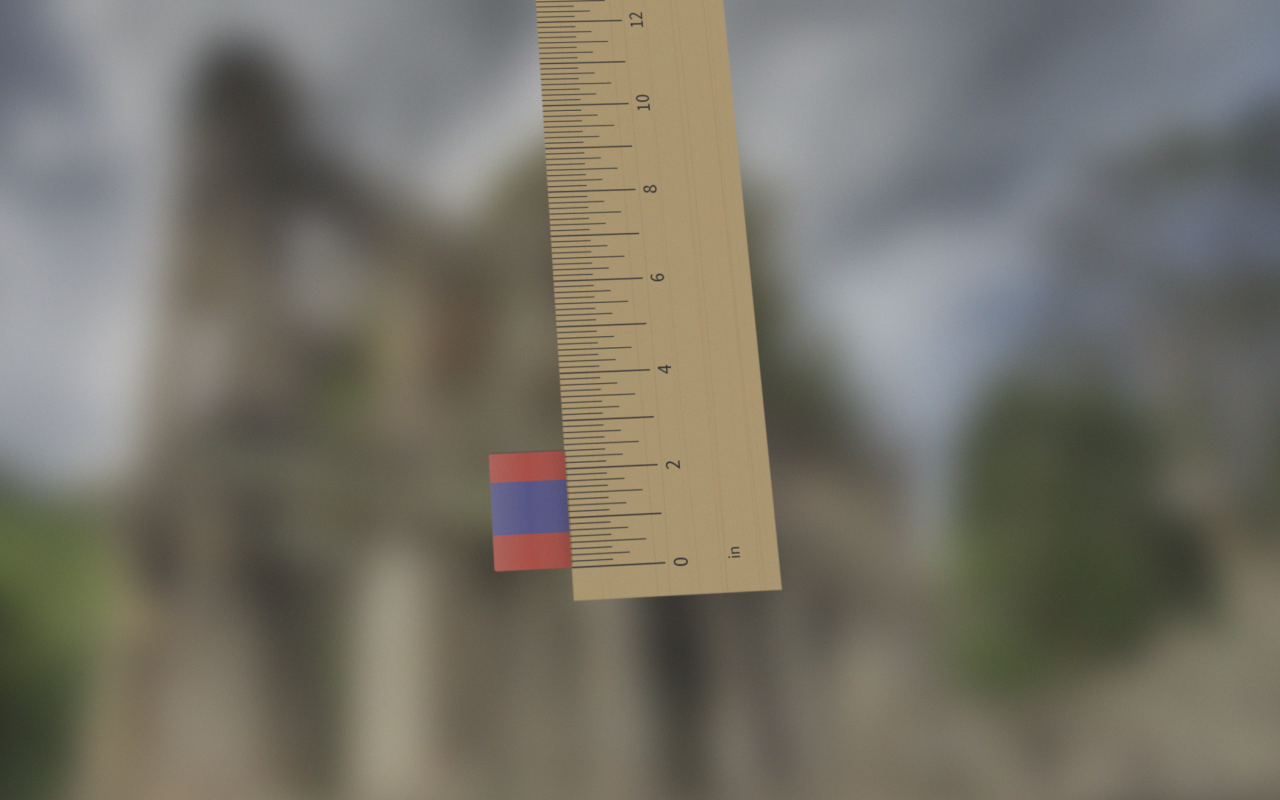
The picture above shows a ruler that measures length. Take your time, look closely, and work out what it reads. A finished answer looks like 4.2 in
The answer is 2.375 in
